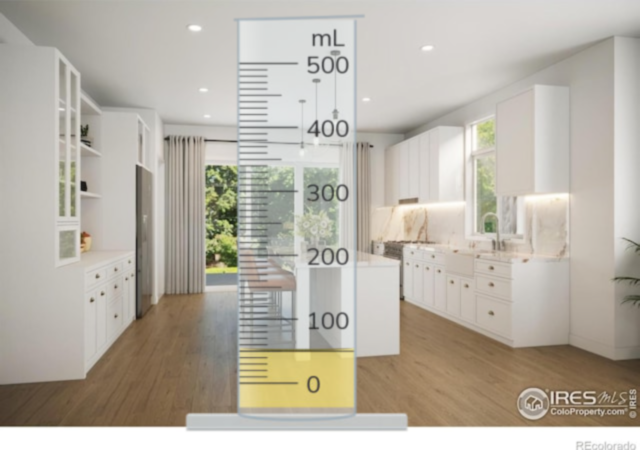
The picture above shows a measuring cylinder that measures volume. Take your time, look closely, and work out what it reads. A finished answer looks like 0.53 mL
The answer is 50 mL
